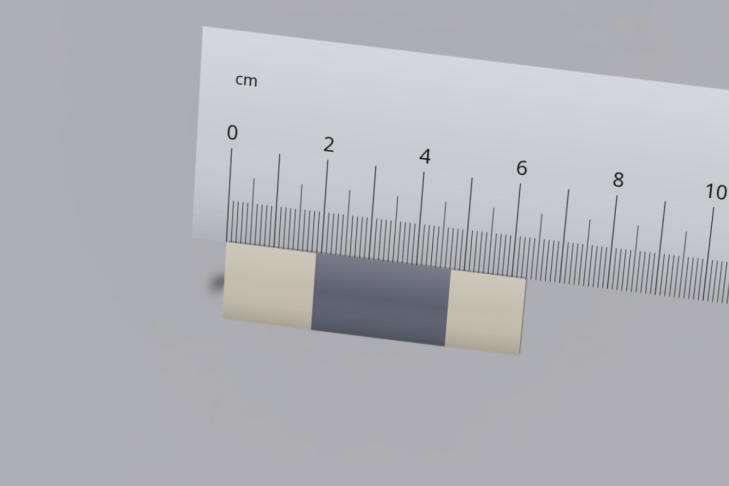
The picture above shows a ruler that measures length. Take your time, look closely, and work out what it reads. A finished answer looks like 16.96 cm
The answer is 6.3 cm
